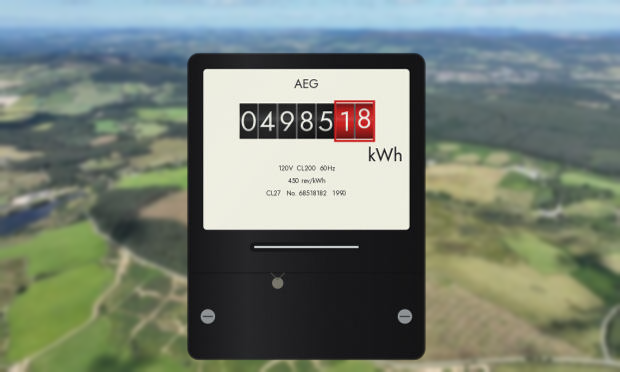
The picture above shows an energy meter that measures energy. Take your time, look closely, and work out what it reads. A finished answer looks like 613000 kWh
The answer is 4985.18 kWh
